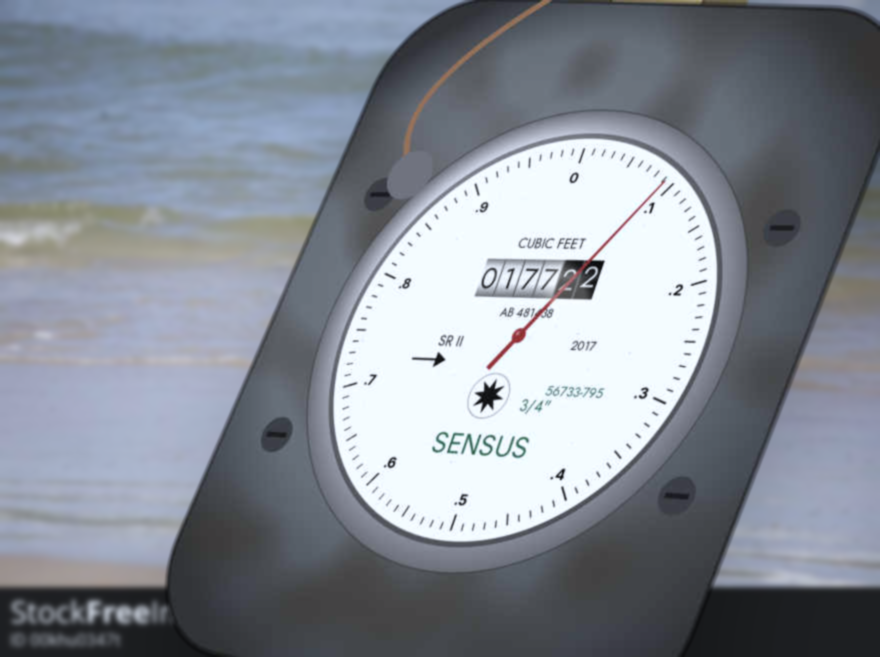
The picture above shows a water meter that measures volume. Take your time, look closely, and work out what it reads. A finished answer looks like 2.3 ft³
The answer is 17722.09 ft³
